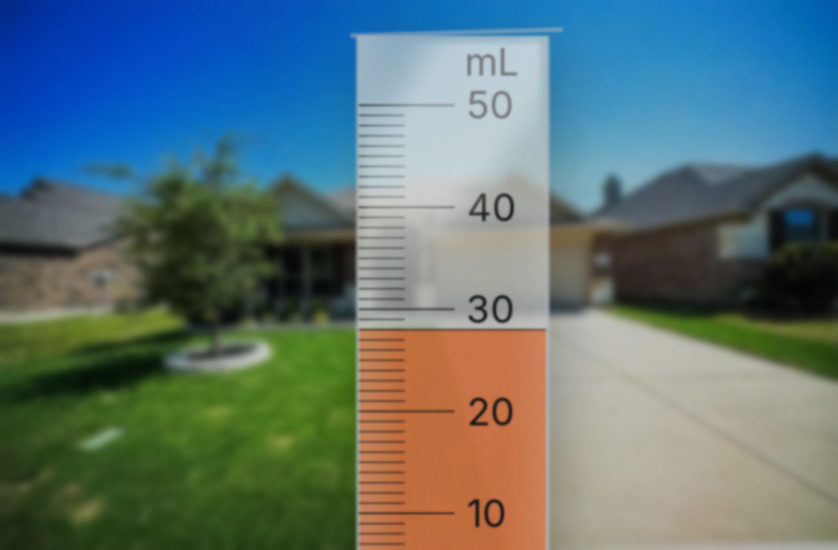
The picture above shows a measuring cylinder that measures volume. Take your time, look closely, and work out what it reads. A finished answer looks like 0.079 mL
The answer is 28 mL
